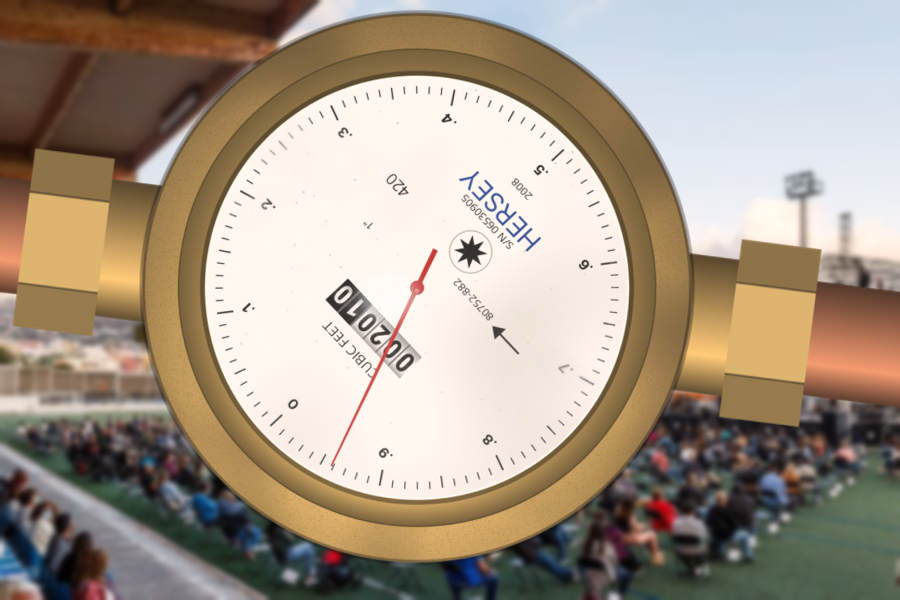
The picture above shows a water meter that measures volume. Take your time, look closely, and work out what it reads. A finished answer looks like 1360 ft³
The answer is 2009.94 ft³
